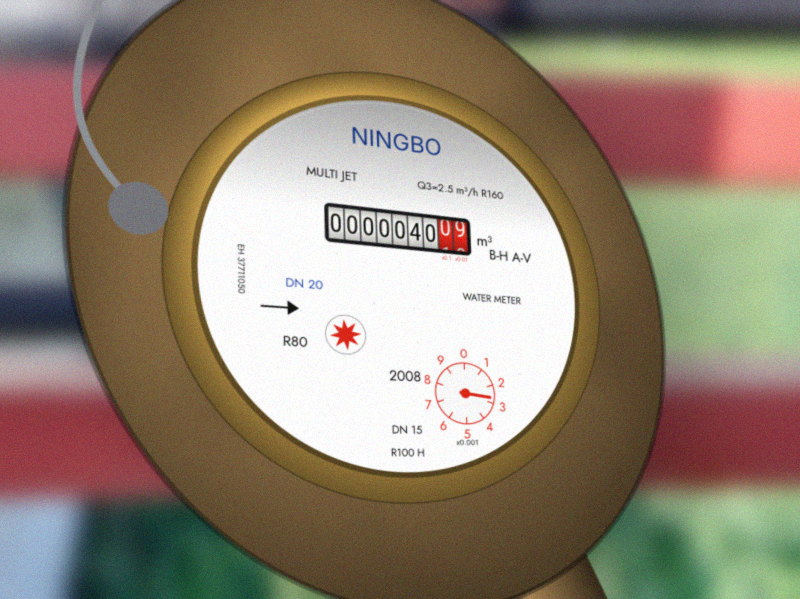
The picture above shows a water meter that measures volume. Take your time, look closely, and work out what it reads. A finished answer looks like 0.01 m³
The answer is 40.092 m³
